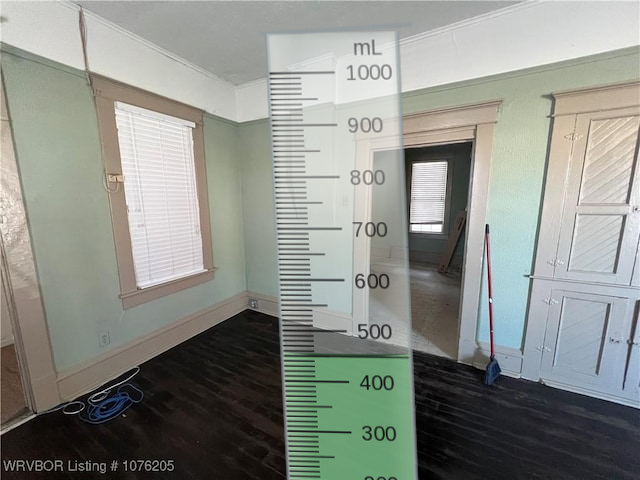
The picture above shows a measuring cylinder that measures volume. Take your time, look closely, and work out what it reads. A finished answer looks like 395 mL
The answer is 450 mL
